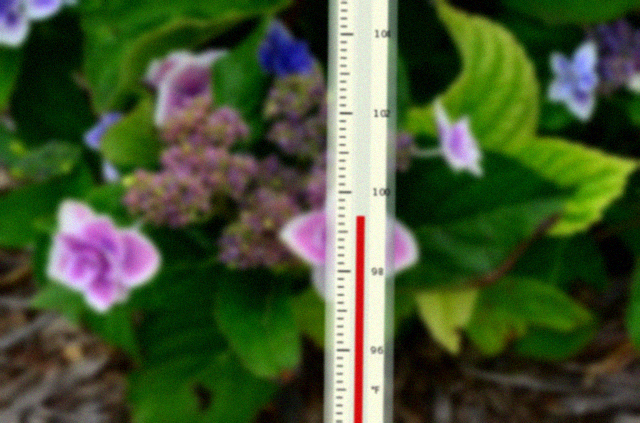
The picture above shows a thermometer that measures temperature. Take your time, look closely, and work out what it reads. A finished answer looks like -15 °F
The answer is 99.4 °F
